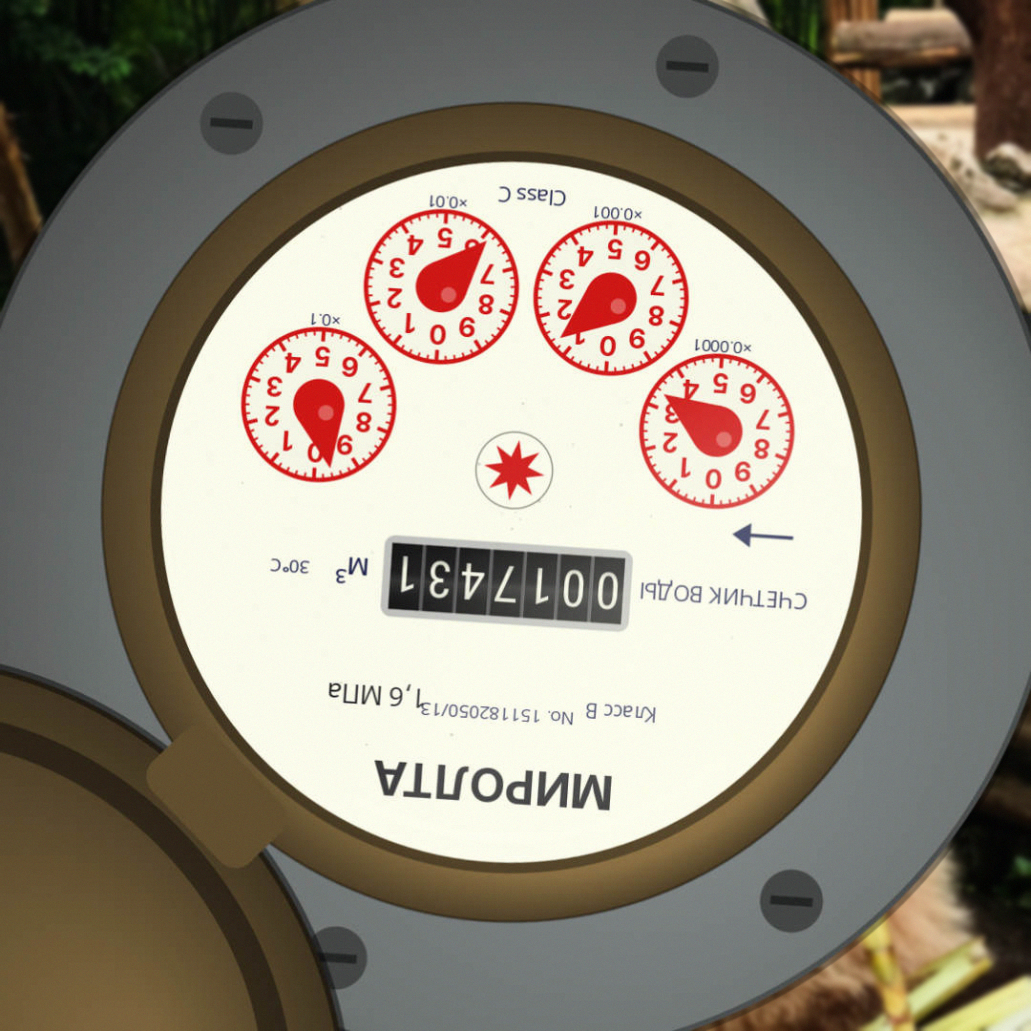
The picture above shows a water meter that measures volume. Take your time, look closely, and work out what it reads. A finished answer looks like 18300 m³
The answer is 17430.9613 m³
